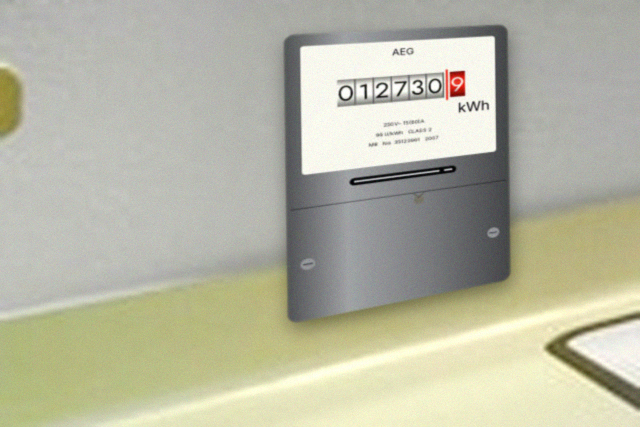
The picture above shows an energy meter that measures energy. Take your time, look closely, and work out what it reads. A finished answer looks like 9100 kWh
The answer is 12730.9 kWh
